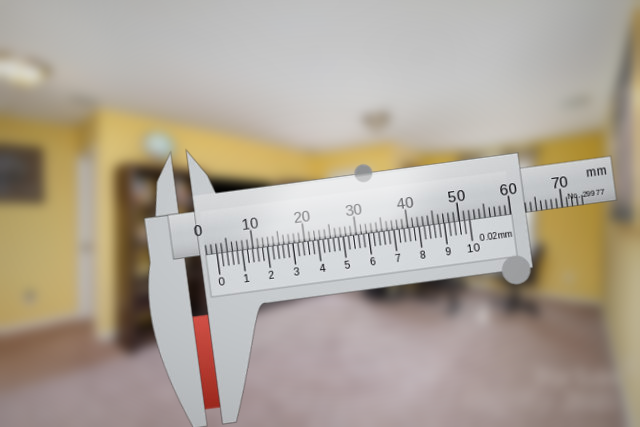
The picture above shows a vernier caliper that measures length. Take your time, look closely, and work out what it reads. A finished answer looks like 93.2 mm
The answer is 3.0 mm
